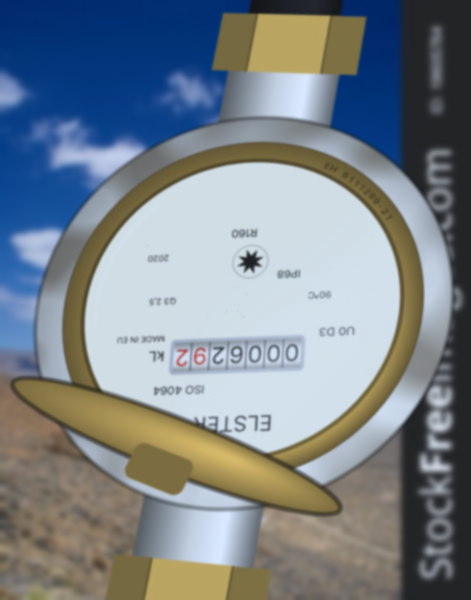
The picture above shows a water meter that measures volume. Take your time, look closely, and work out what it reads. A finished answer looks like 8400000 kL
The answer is 62.92 kL
